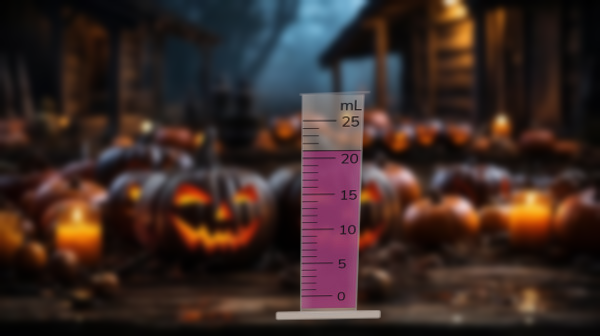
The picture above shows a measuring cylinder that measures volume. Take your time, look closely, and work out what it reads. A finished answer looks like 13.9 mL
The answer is 21 mL
